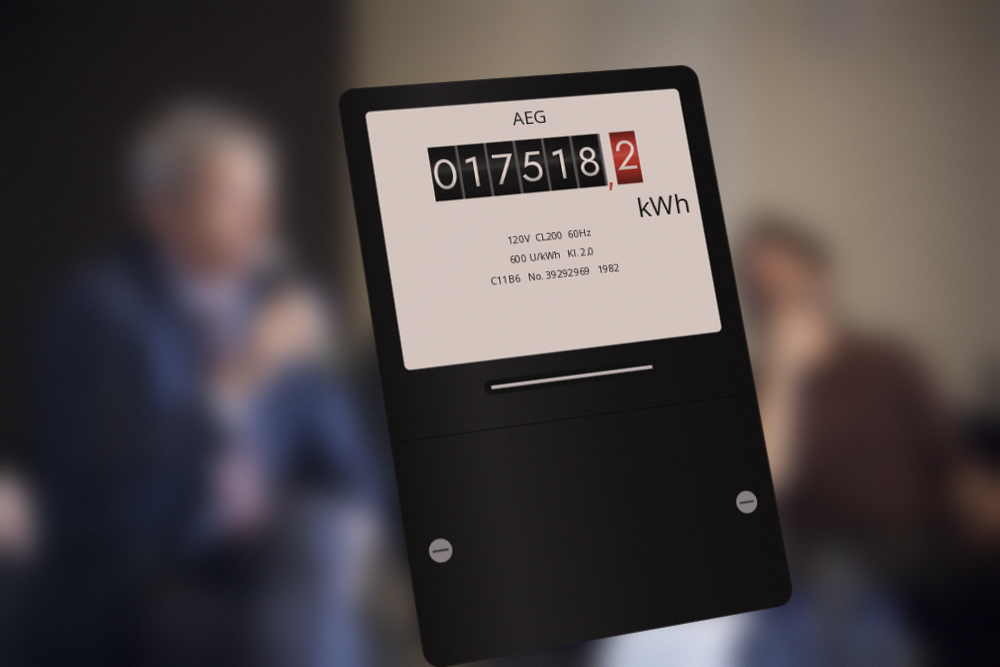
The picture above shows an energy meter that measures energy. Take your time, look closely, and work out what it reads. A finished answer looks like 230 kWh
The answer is 17518.2 kWh
